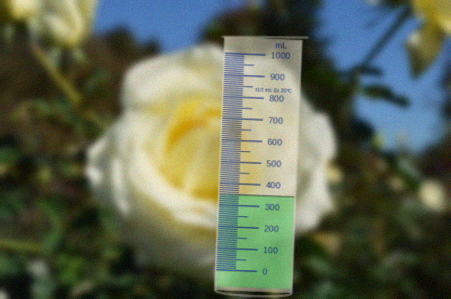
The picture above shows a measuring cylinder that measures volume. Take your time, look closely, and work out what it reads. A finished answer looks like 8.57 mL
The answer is 350 mL
